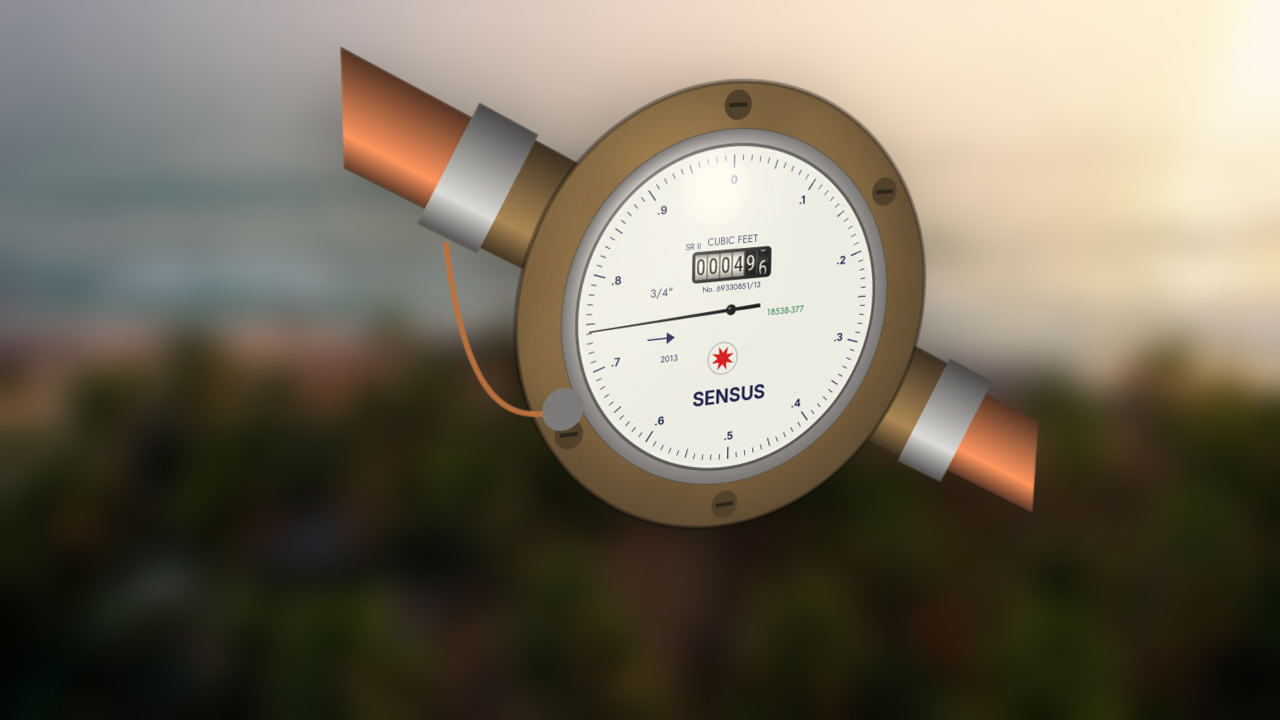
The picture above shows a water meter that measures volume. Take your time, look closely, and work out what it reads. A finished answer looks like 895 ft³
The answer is 495.74 ft³
